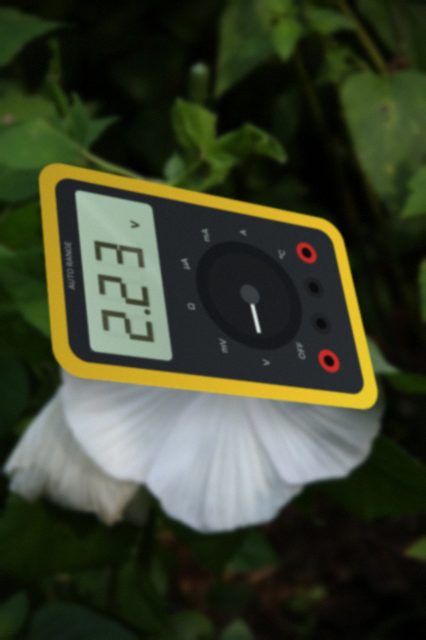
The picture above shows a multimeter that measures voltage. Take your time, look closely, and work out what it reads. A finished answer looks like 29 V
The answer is 2.23 V
